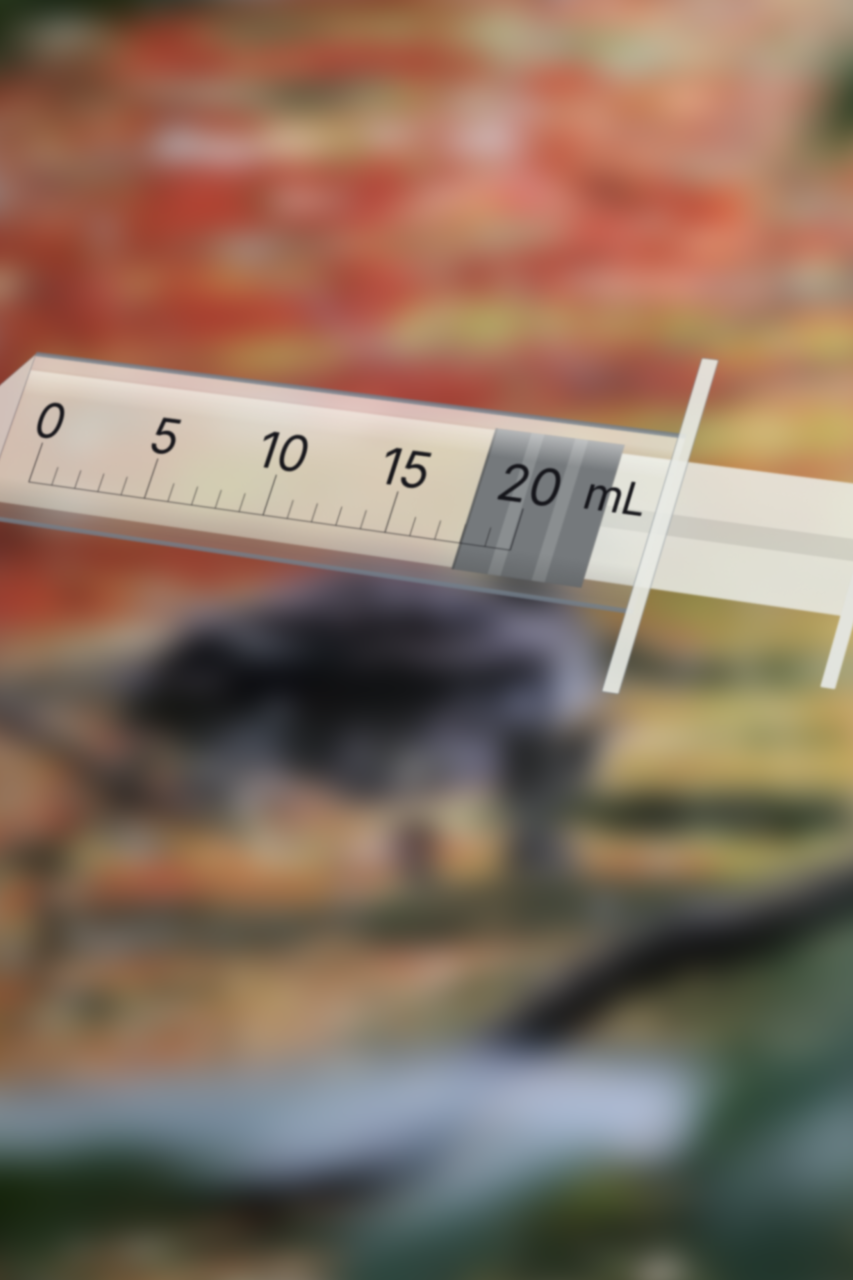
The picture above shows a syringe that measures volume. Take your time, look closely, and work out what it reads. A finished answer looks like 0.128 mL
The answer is 18 mL
